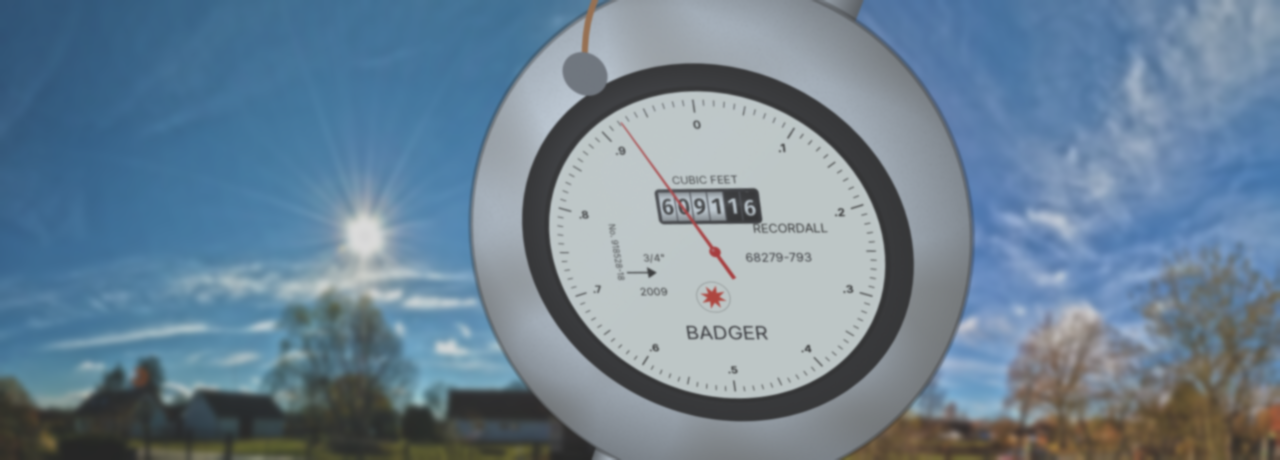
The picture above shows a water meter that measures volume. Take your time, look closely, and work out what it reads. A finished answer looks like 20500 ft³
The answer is 609115.92 ft³
